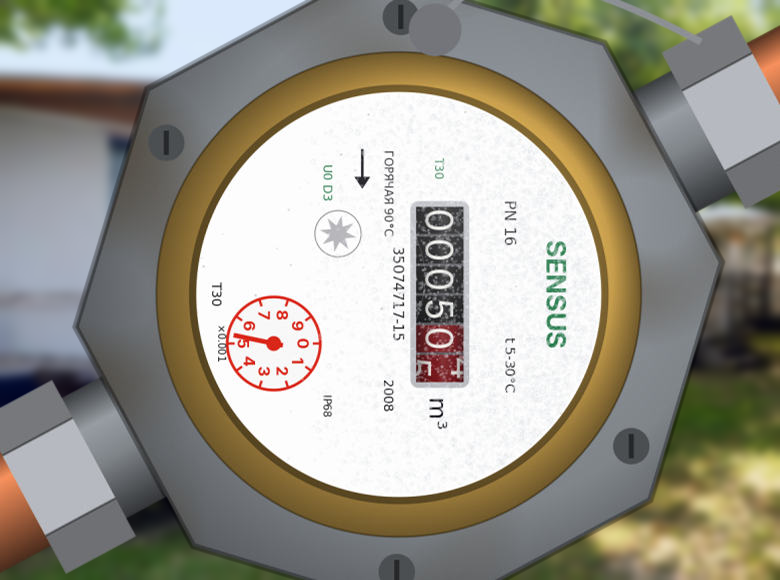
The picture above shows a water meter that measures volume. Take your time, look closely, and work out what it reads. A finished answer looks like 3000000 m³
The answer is 5.045 m³
